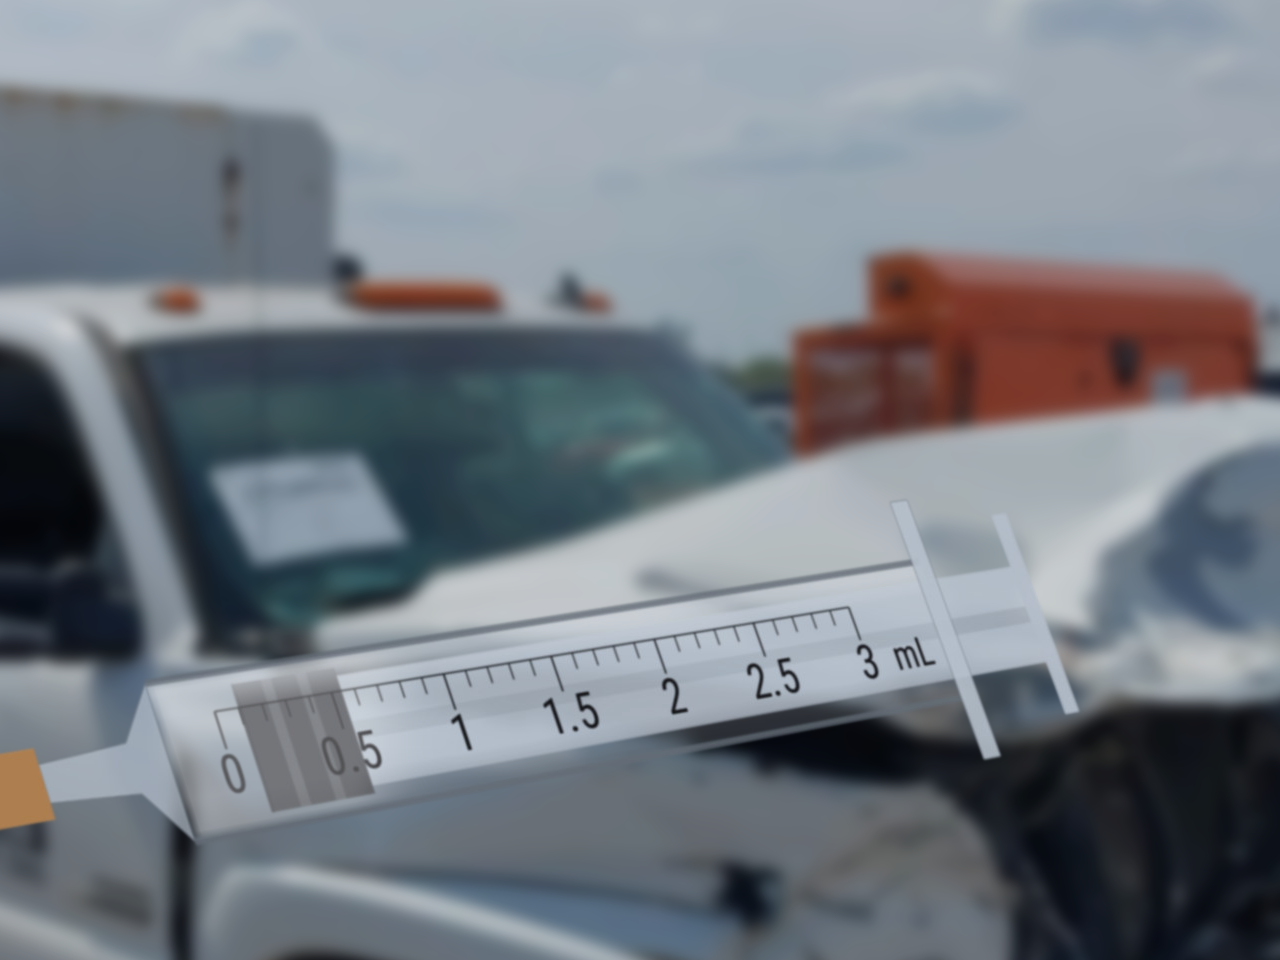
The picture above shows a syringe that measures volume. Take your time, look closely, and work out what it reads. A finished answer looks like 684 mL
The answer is 0.1 mL
